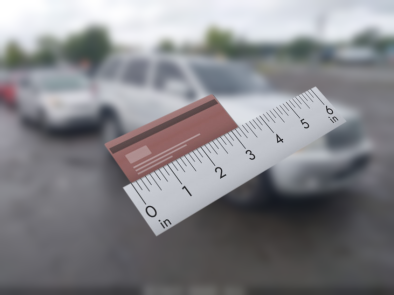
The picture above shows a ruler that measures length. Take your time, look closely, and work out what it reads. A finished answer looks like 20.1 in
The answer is 3.25 in
